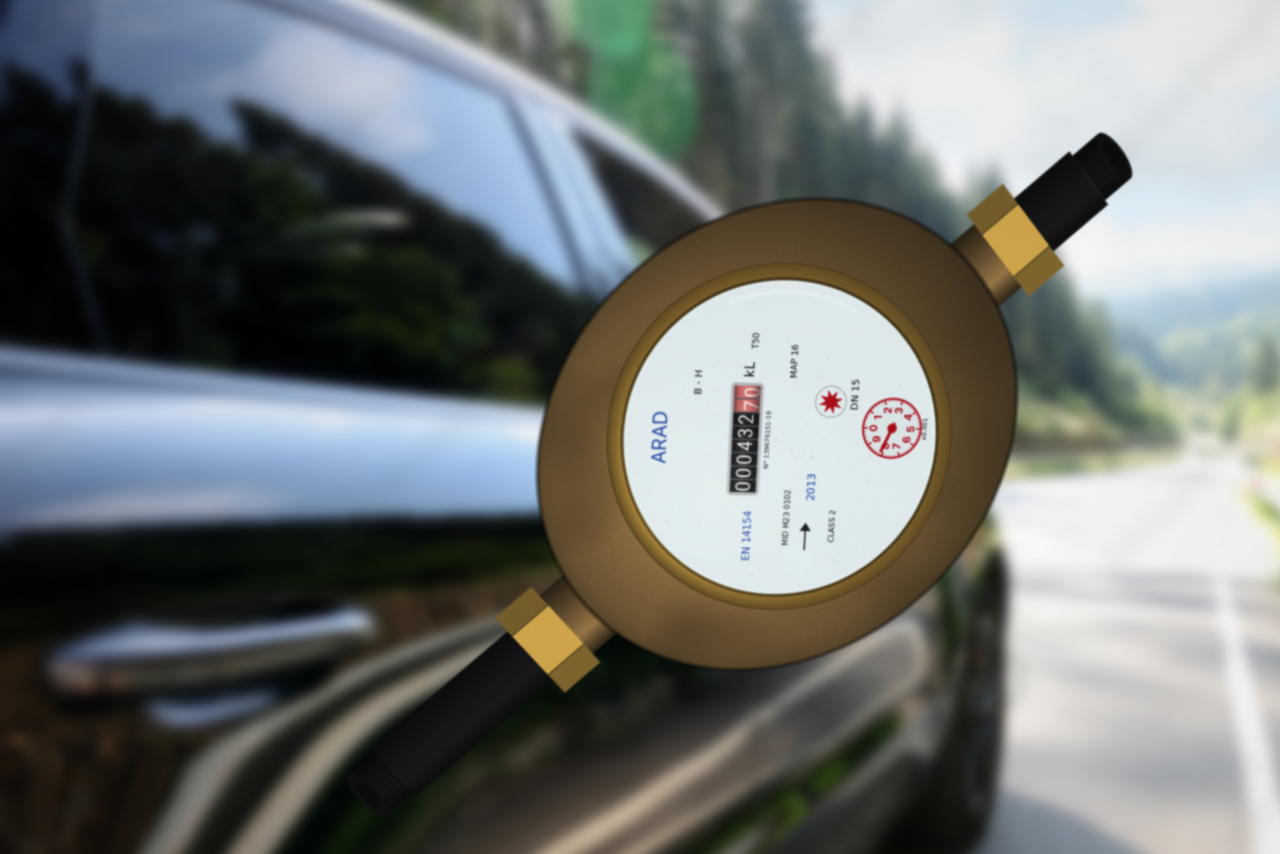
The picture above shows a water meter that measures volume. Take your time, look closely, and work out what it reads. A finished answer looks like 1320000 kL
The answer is 432.698 kL
